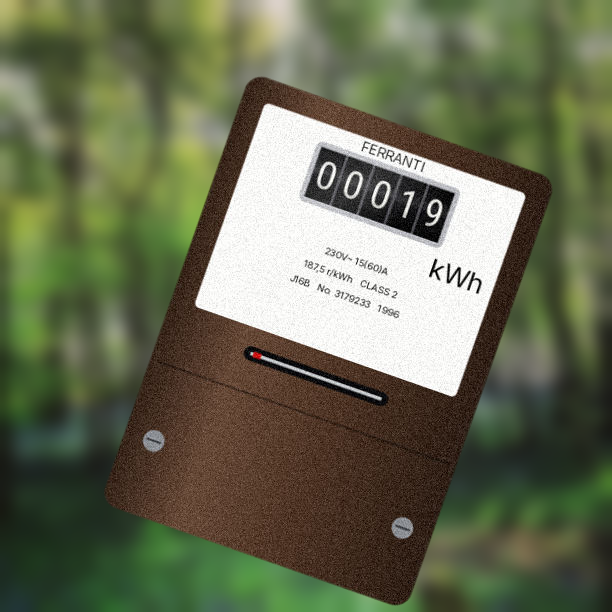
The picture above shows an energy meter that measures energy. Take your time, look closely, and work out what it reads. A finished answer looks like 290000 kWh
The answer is 19 kWh
